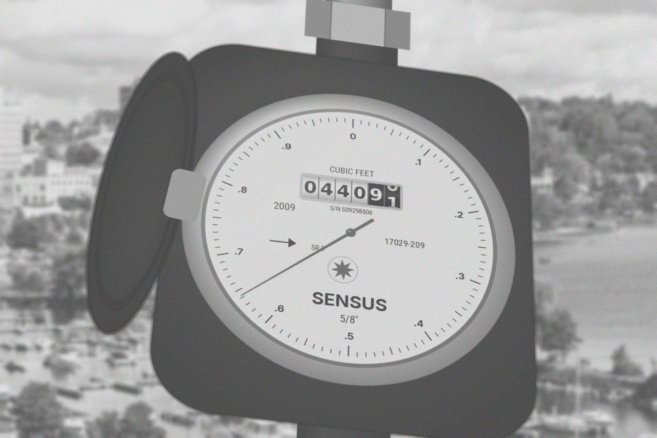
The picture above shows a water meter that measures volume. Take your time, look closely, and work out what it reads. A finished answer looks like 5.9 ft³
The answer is 44090.64 ft³
